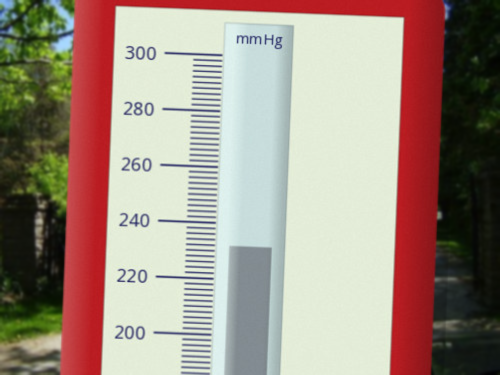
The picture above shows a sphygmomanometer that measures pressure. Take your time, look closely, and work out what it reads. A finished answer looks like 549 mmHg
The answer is 232 mmHg
